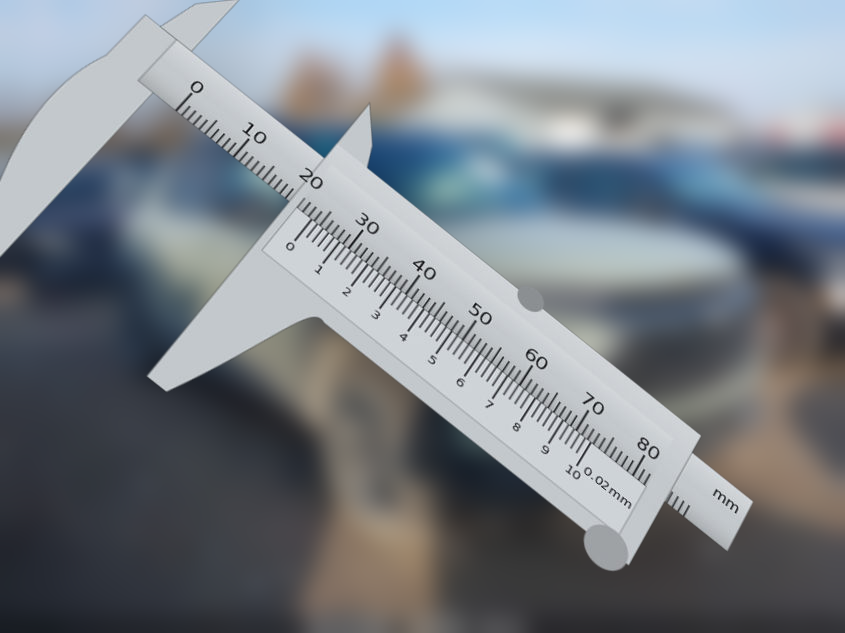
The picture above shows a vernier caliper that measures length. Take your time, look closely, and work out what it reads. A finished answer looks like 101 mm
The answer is 23.6 mm
